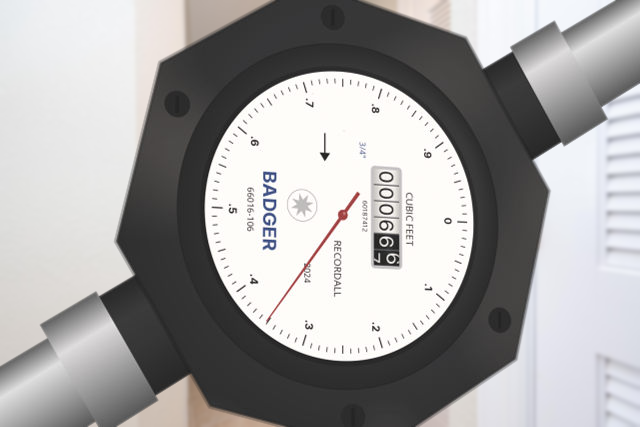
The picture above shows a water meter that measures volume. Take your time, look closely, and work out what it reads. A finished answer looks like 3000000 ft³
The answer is 666.35 ft³
